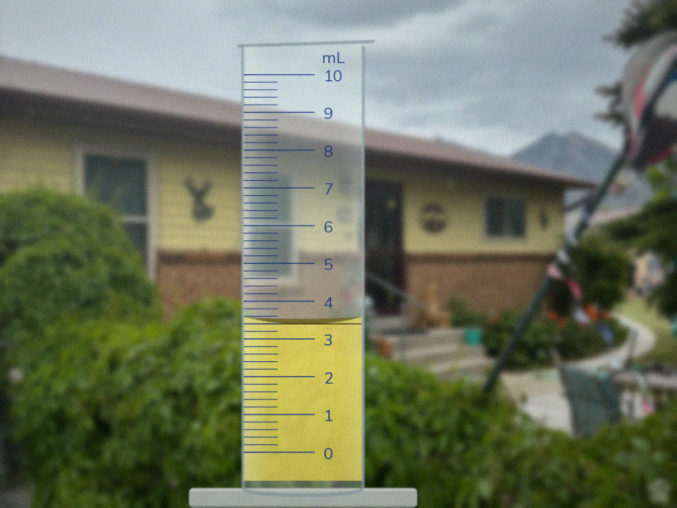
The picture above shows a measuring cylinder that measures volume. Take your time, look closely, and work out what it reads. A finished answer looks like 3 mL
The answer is 3.4 mL
